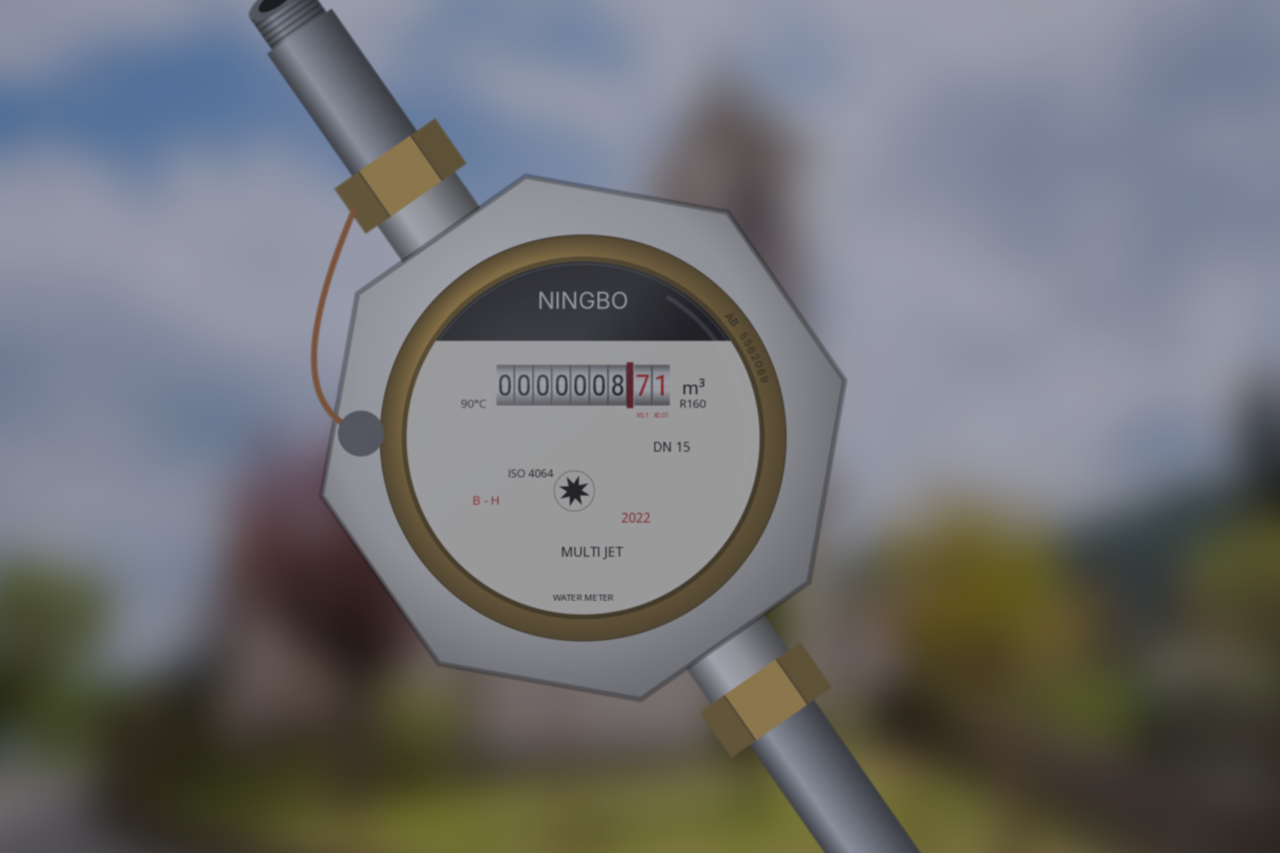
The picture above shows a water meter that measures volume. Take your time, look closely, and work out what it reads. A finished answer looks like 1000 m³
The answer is 8.71 m³
